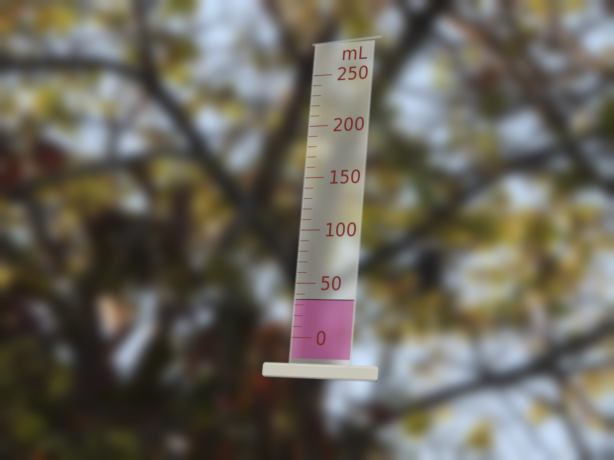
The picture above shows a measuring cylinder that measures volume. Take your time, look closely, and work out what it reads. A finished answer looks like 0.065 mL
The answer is 35 mL
